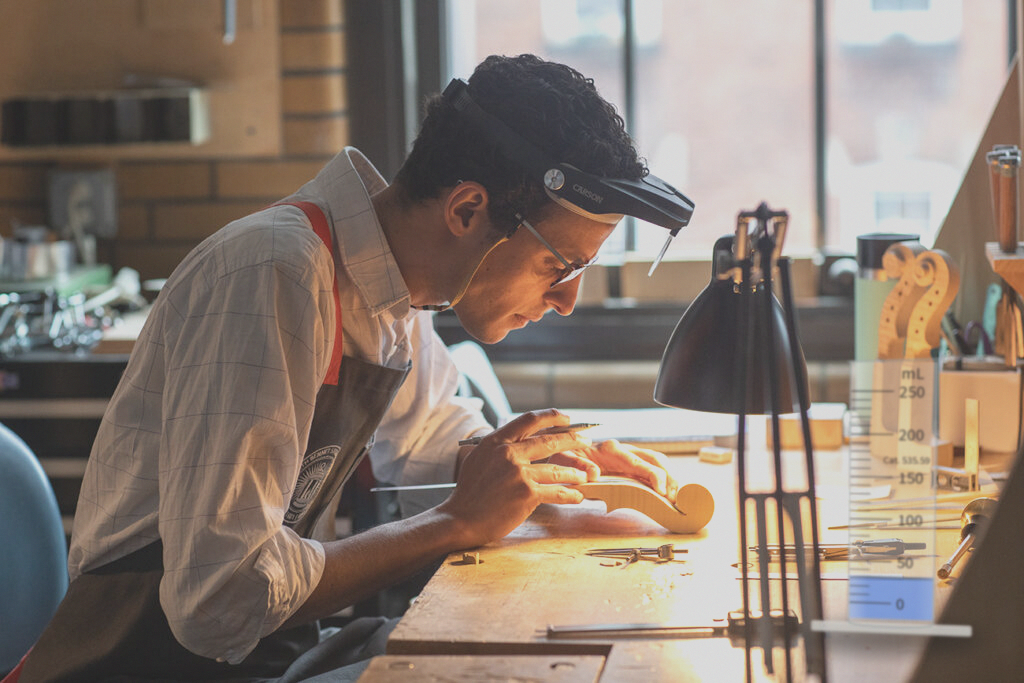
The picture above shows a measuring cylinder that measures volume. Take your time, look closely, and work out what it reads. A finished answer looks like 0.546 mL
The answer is 30 mL
